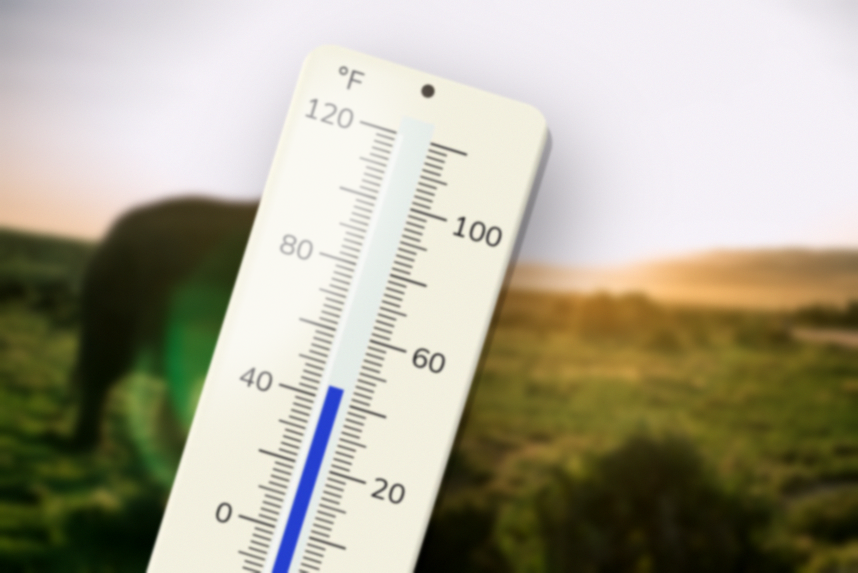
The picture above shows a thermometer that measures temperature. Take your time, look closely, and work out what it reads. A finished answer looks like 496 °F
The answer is 44 °F
